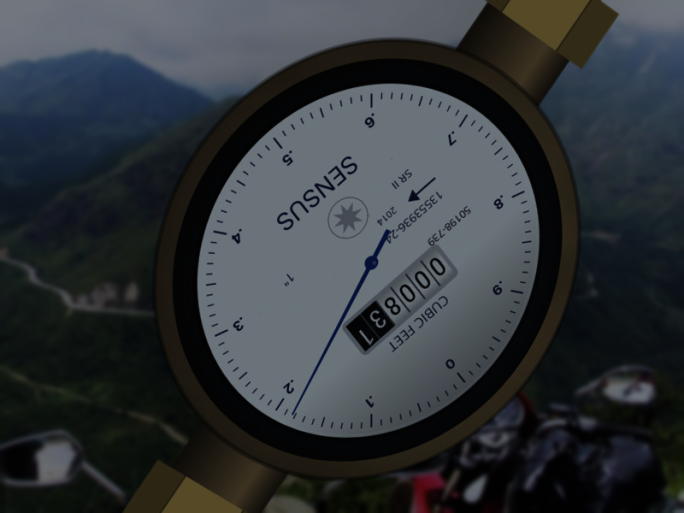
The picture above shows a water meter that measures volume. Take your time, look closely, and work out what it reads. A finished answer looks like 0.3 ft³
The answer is 831.18 ft³
